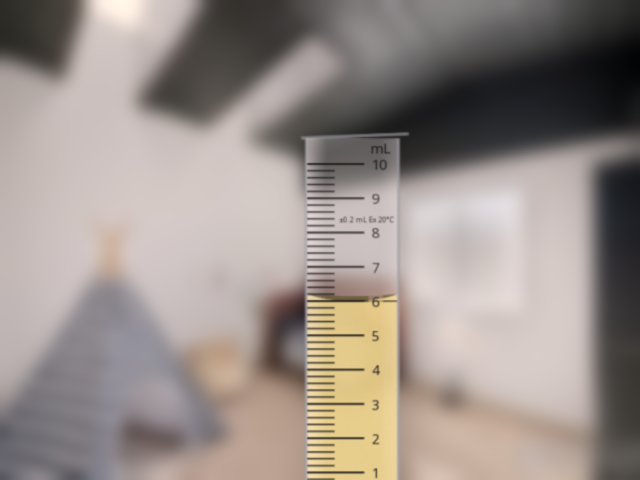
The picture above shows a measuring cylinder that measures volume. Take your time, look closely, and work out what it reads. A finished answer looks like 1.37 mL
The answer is 6 mL
